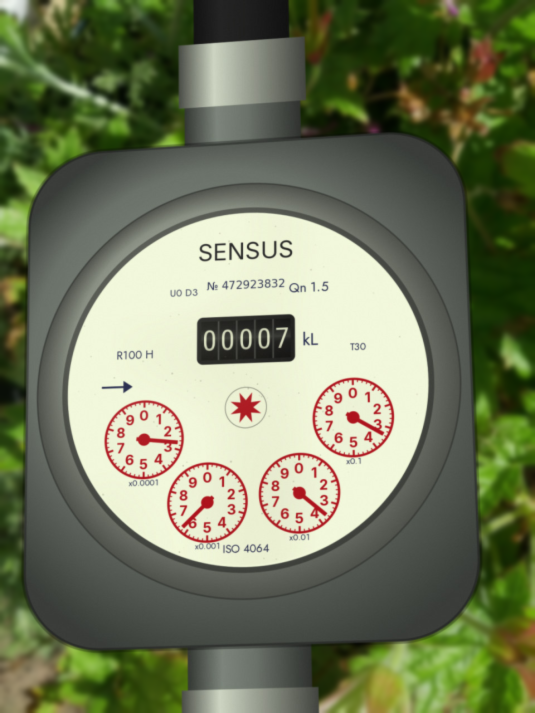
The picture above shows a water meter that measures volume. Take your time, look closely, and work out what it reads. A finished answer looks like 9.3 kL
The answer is 7.3362 kL
